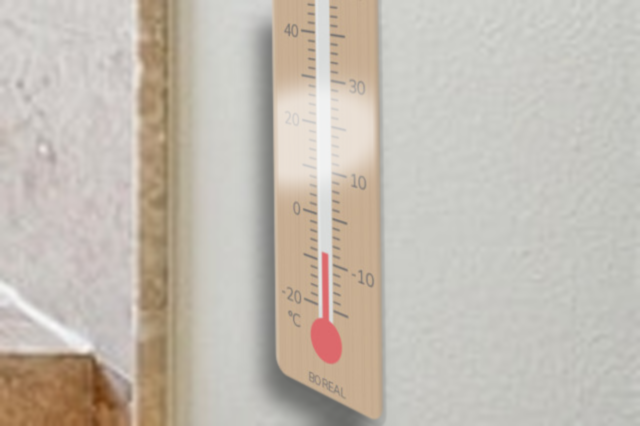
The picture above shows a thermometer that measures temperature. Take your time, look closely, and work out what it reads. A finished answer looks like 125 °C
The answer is -8 °C
